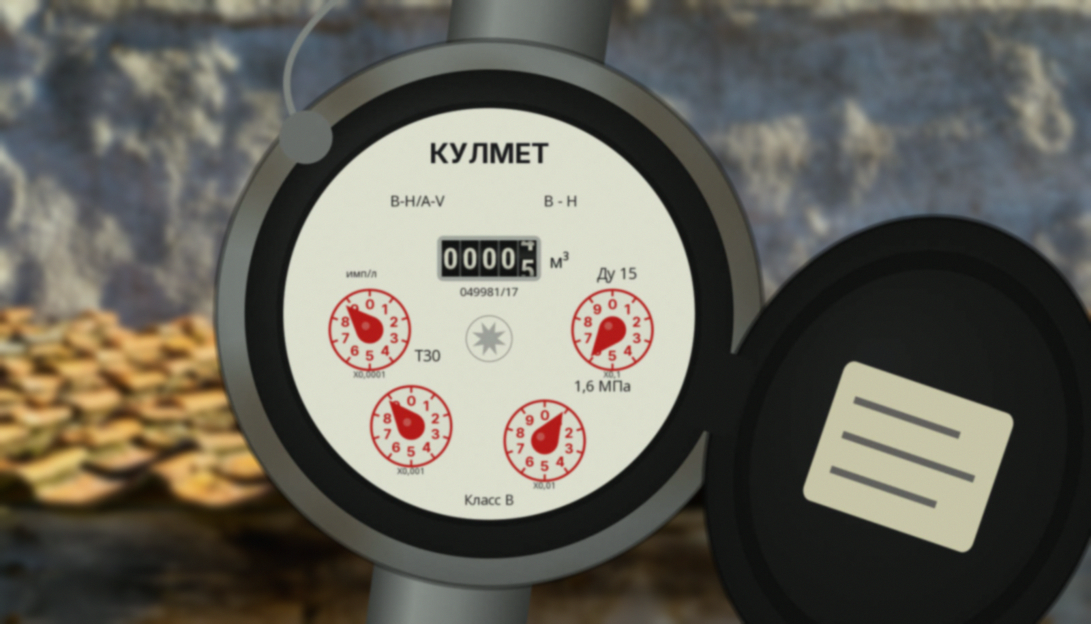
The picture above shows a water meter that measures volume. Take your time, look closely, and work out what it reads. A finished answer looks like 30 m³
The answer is 4.6088 m³
